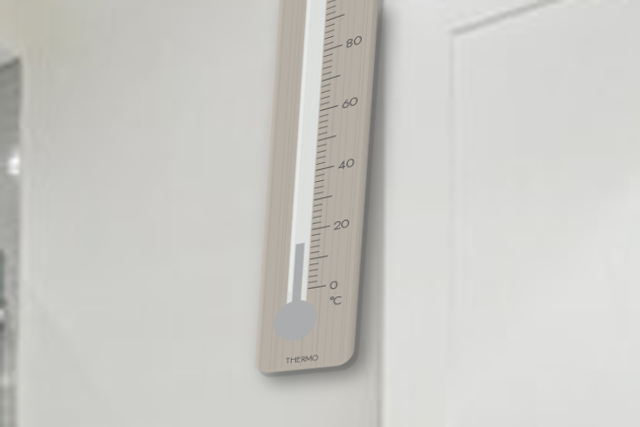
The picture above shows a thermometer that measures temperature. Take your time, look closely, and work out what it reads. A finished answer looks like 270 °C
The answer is 16 °C
